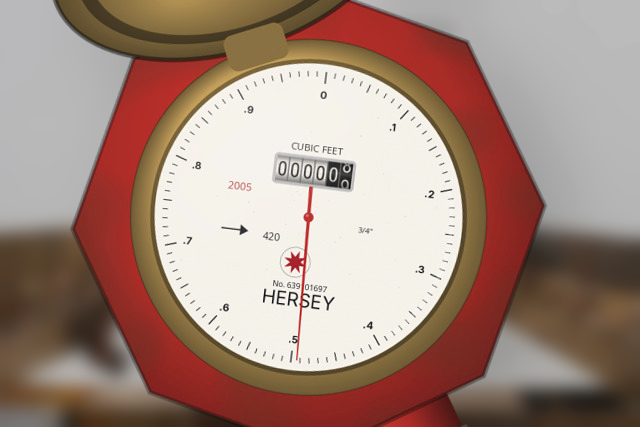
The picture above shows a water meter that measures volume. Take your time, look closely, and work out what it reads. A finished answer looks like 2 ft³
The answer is 8.49 ft³
